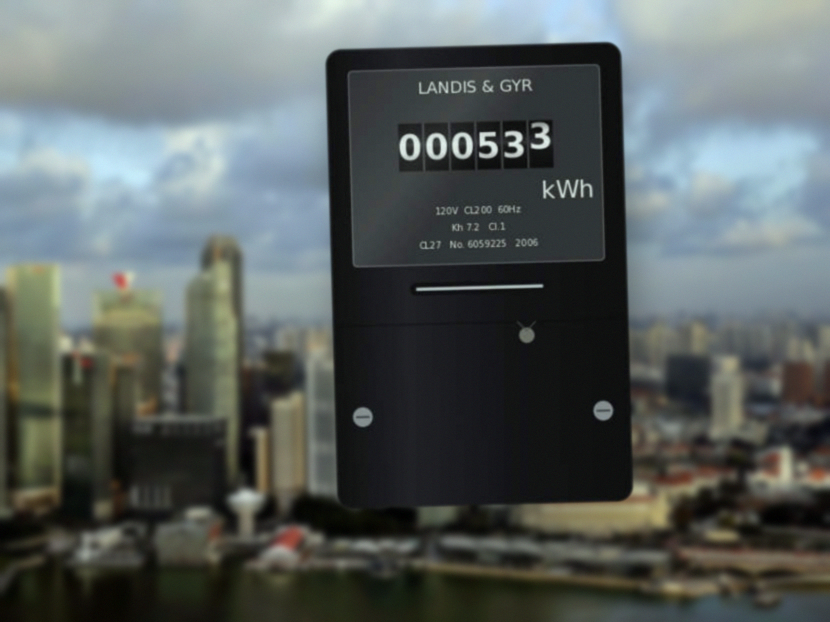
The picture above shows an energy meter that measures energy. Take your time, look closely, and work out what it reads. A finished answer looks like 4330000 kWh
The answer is 533 kWh
